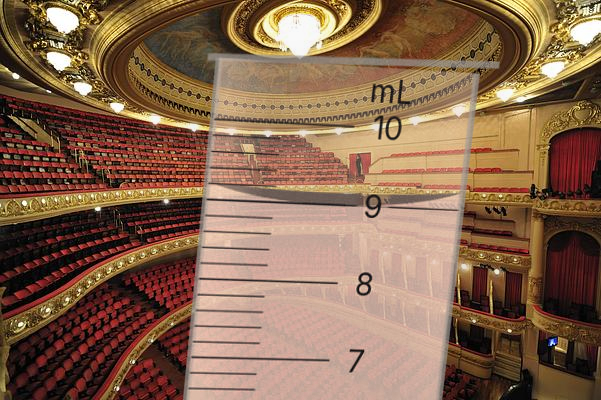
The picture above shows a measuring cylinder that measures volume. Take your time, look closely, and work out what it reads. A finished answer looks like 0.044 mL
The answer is 9 mL
